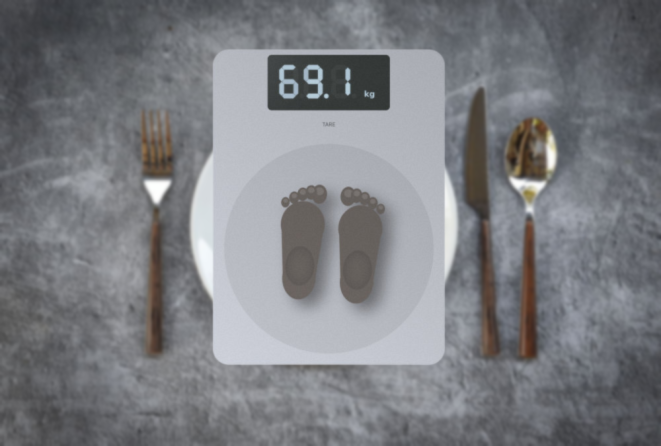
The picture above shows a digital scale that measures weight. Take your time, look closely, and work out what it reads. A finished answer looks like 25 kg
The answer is 69.1 kg
